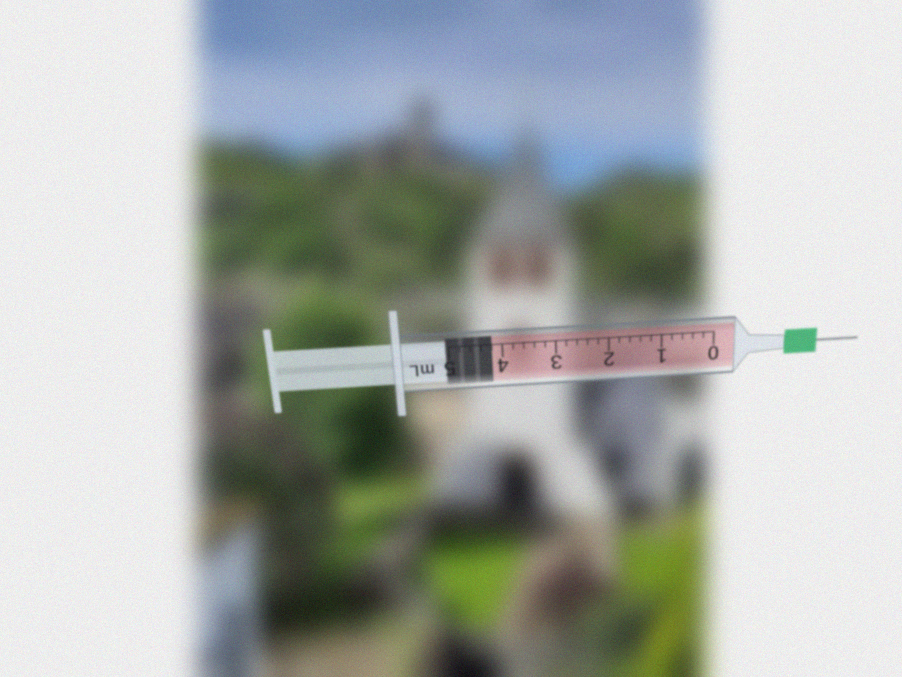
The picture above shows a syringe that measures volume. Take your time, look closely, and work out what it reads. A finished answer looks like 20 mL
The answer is 4.2 mL
